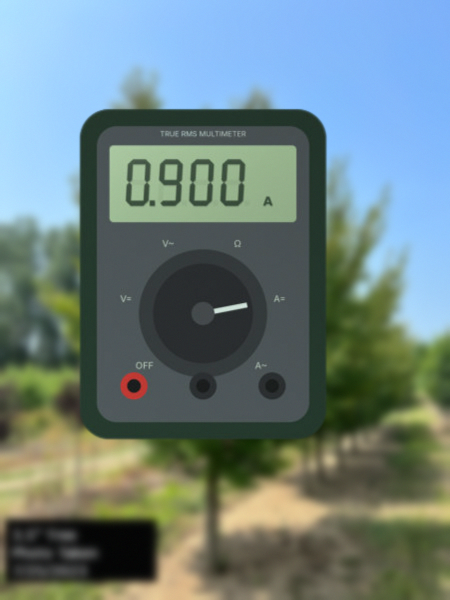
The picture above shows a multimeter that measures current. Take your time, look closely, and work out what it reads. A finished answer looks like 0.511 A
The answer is 0.900 A
